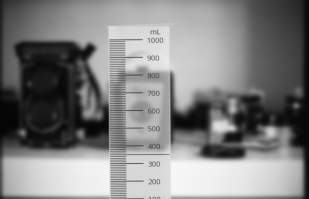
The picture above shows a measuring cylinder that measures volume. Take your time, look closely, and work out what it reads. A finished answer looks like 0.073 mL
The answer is 350 mL
